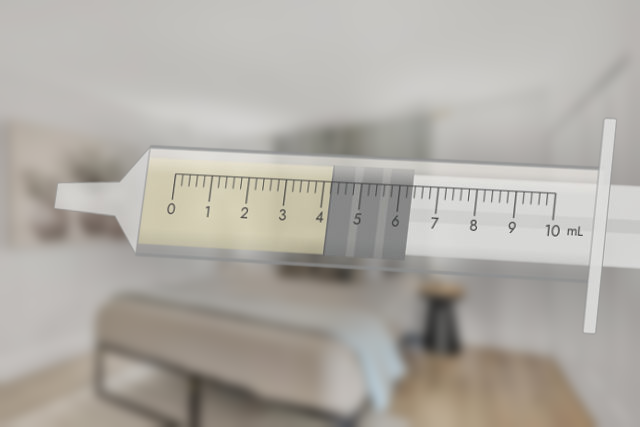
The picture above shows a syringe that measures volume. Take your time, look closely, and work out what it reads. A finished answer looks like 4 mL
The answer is 4.2 mL
